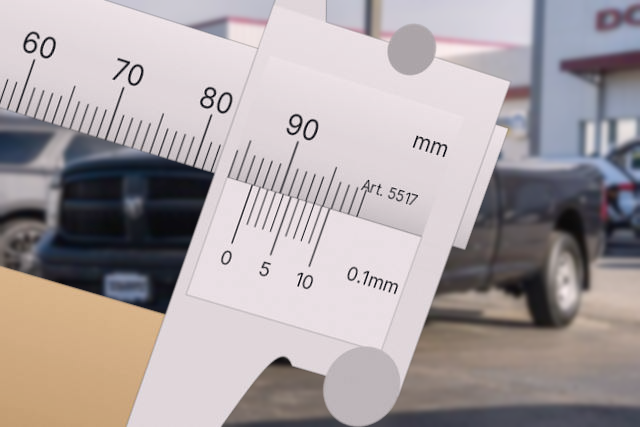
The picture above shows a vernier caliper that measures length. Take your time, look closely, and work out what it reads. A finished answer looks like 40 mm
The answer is 86.8 mm
